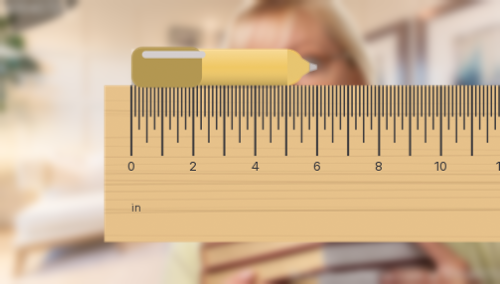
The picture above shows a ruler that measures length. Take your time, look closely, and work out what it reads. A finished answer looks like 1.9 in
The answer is 6 in
